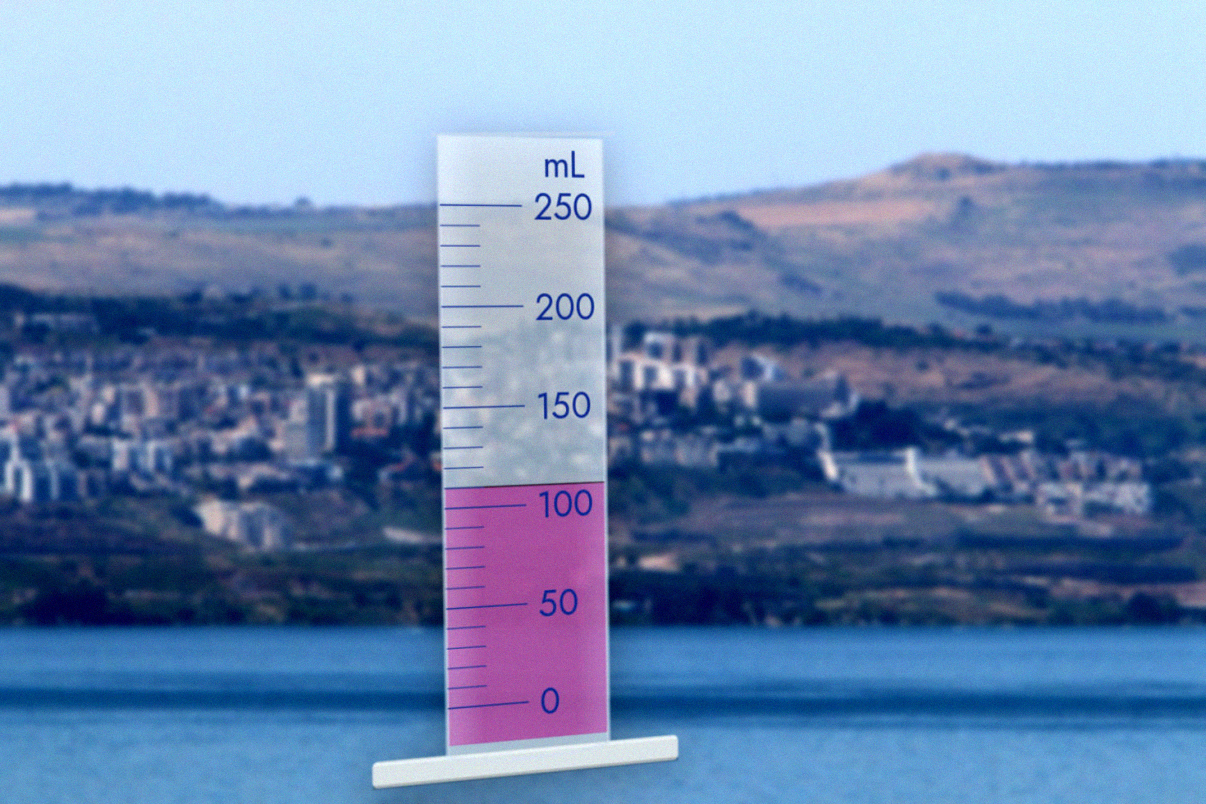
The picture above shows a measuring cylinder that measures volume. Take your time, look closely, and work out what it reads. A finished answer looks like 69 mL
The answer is 110 mL
